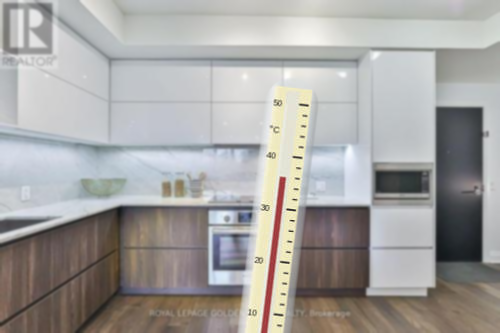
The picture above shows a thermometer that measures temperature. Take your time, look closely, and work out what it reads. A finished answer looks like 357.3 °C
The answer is 36 °C
